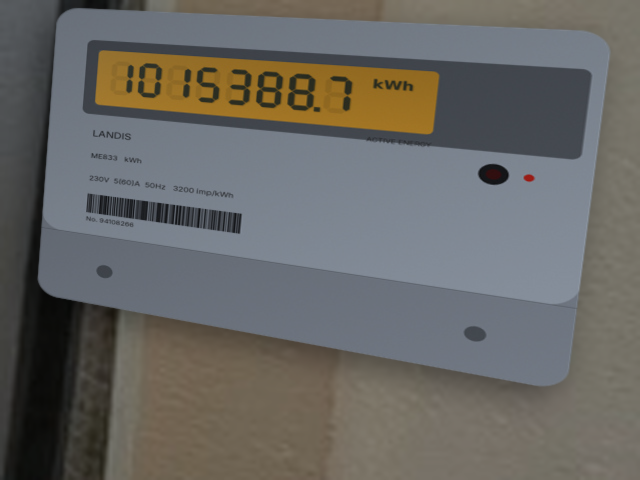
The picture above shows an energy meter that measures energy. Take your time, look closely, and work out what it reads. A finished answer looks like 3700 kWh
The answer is 1015388.7 kWh
